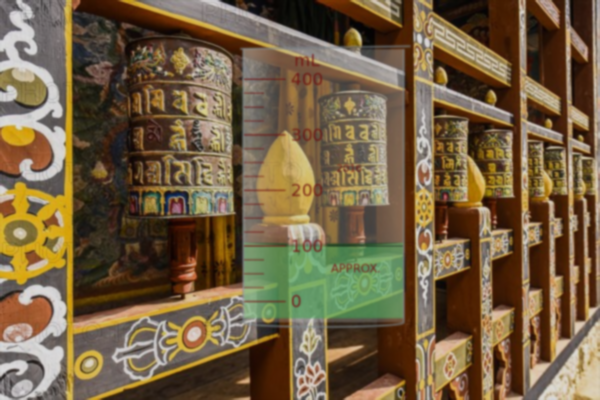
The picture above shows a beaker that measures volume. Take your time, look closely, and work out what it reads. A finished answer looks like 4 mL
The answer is 100 mL
